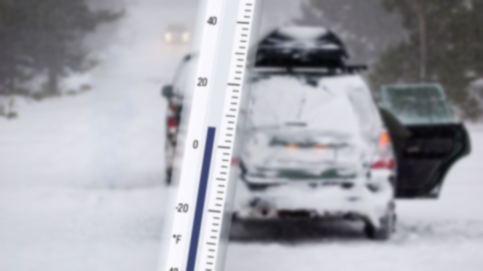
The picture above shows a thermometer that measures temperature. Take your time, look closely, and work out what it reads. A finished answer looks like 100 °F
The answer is 6 °F
